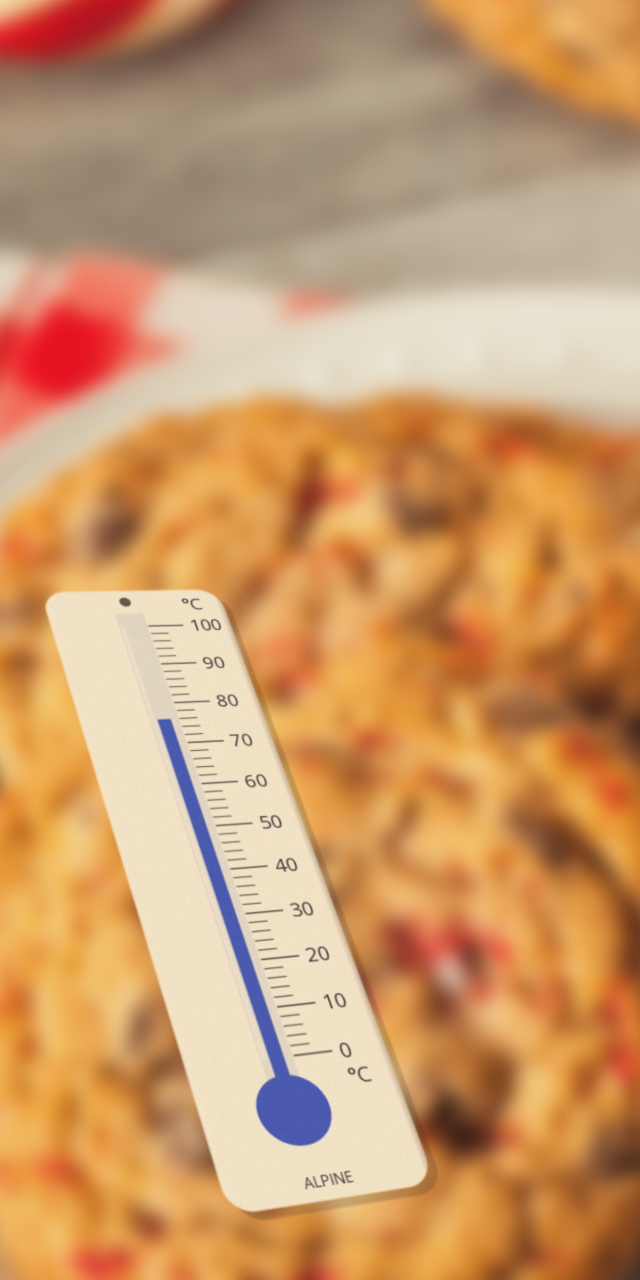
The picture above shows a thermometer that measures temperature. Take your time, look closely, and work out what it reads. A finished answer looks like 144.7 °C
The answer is 76 °C
